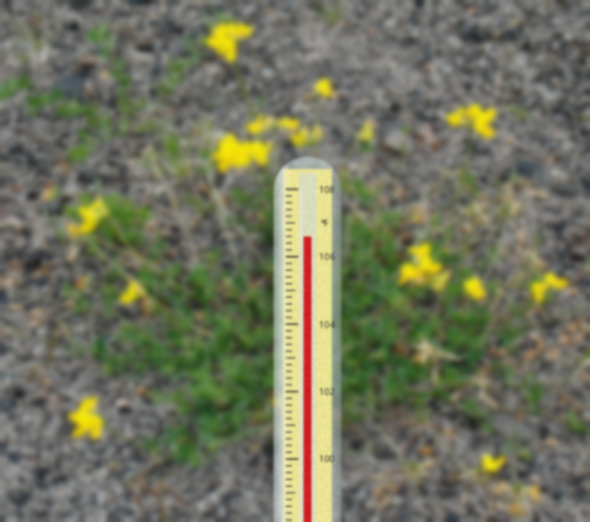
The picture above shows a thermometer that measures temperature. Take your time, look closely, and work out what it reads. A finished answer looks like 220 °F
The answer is 106.6 °F
